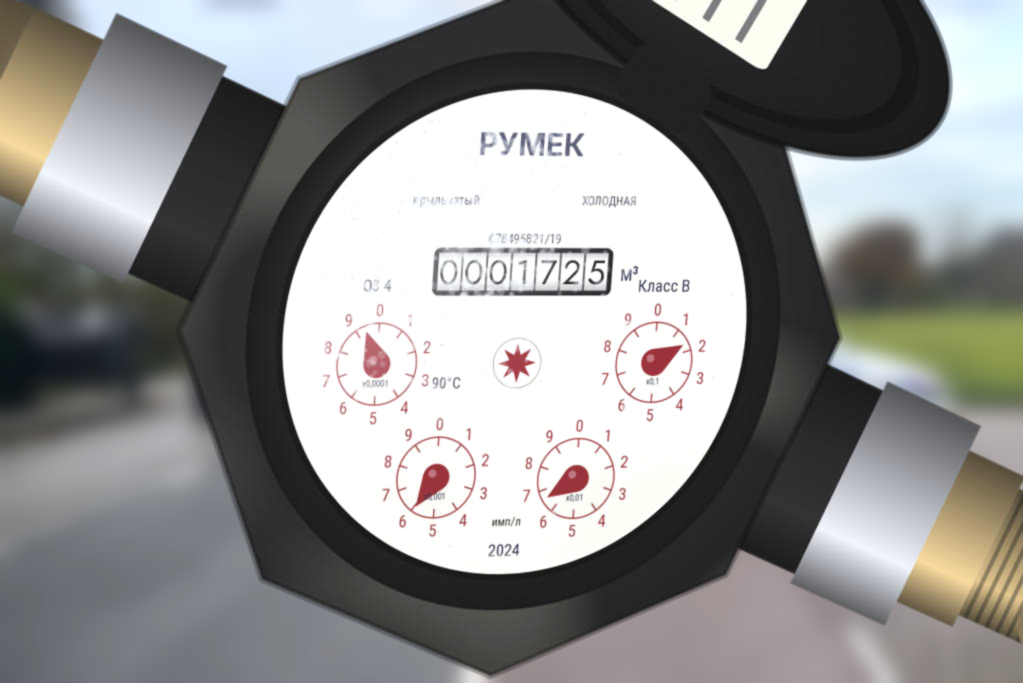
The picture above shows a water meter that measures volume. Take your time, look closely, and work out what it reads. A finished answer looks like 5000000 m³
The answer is 1725.1659 m³
